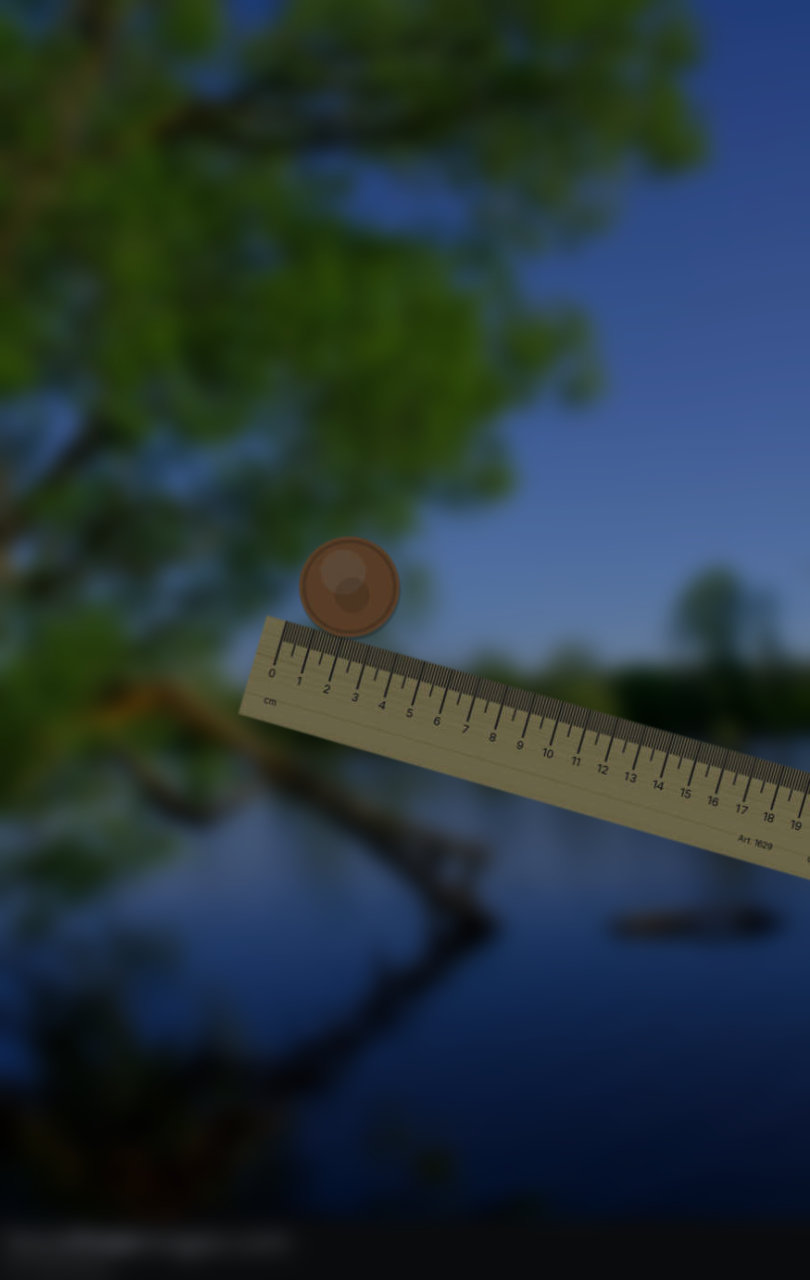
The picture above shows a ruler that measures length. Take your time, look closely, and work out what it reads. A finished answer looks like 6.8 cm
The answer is 3.5 cm
